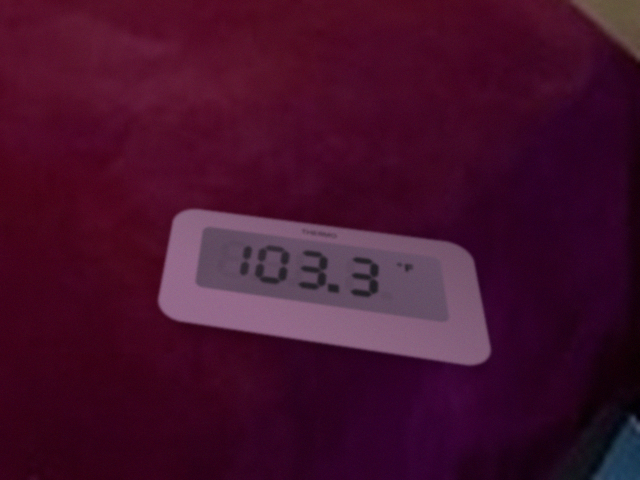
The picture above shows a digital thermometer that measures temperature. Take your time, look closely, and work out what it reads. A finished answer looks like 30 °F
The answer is 103.3 °F
